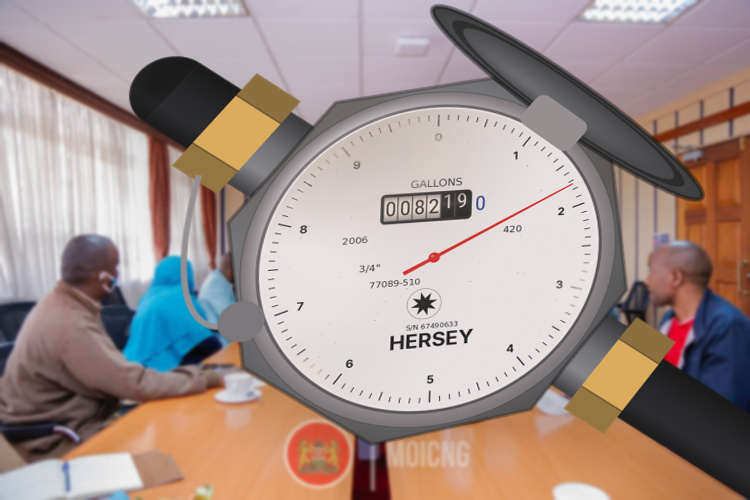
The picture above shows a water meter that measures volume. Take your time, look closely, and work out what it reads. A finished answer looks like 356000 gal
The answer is 82191.7 gal
